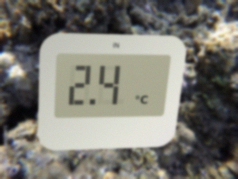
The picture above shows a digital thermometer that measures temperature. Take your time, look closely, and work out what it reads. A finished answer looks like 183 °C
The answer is 2.4 °C
